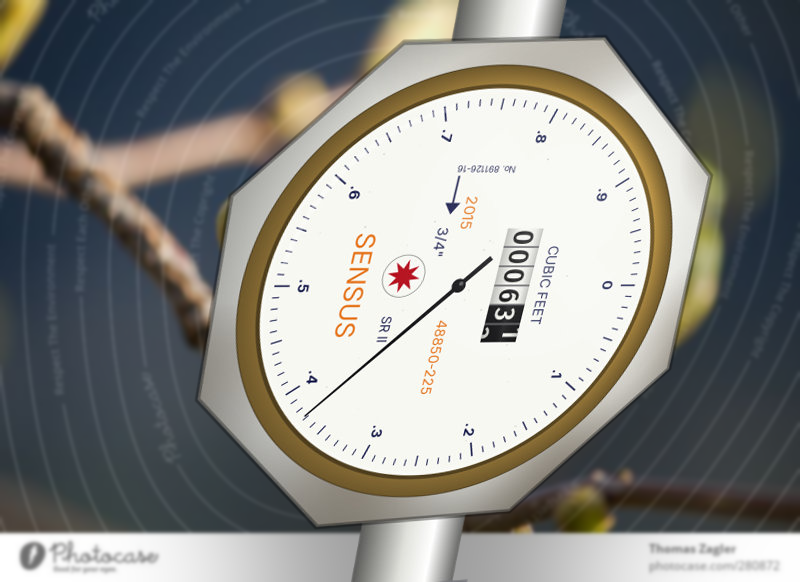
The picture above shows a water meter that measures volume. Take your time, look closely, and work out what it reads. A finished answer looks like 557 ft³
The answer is 631.37 ft³
